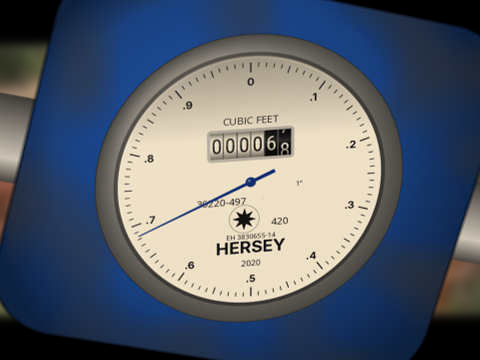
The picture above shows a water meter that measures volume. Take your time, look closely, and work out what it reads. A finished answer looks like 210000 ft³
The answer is 67.68 ft³
